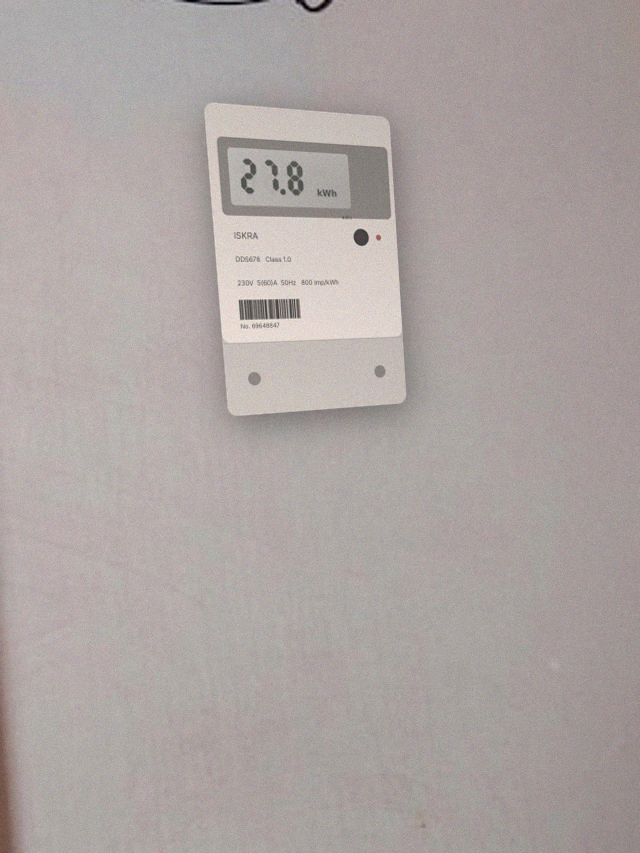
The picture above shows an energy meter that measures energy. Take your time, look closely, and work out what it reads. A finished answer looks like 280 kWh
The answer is 27.8 kWh
